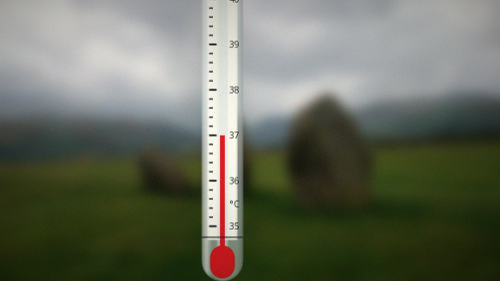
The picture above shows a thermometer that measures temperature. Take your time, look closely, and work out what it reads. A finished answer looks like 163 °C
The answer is 37 °C
